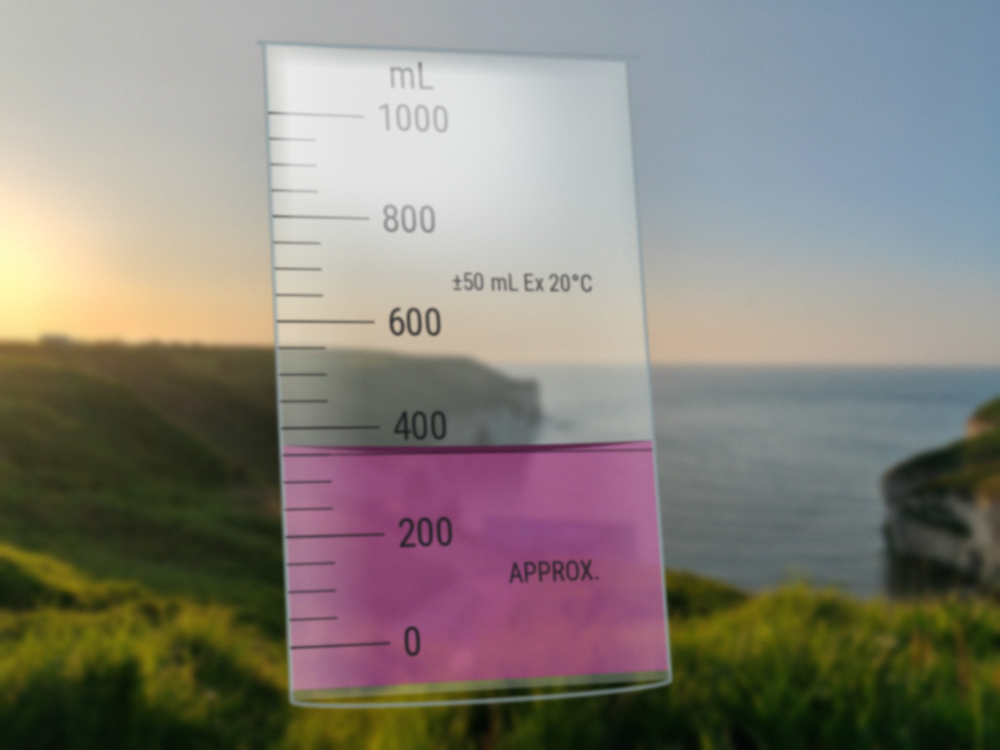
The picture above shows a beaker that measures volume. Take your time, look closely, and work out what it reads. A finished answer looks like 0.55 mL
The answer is 350 mL
